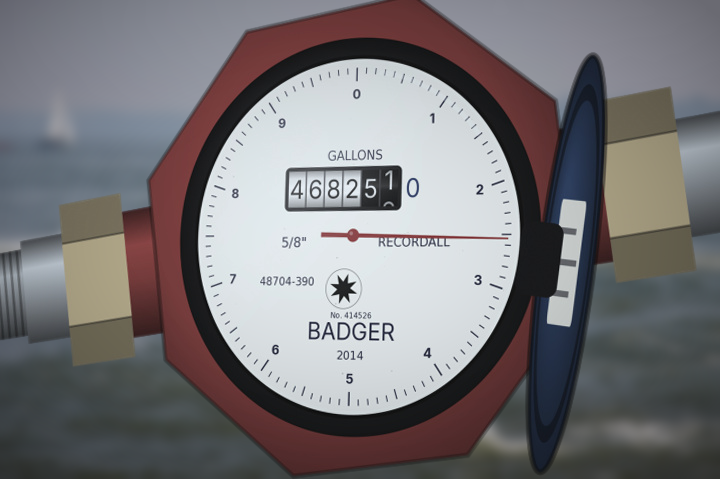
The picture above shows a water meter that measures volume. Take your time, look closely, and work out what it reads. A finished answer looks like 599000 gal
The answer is 4682512.5 gal
